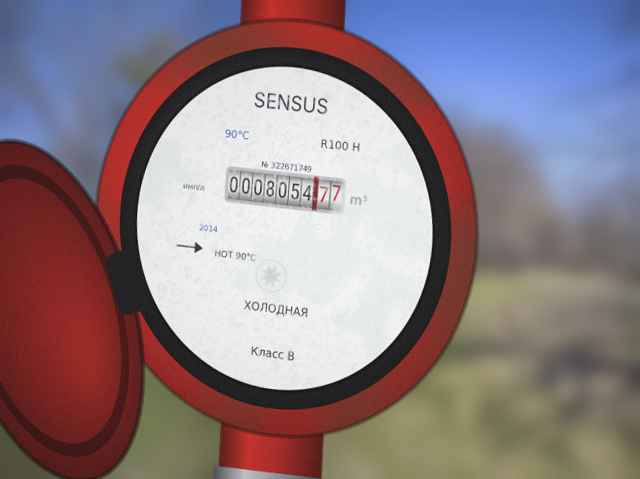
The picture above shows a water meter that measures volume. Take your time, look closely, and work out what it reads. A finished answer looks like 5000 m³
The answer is 8054.77 m³
